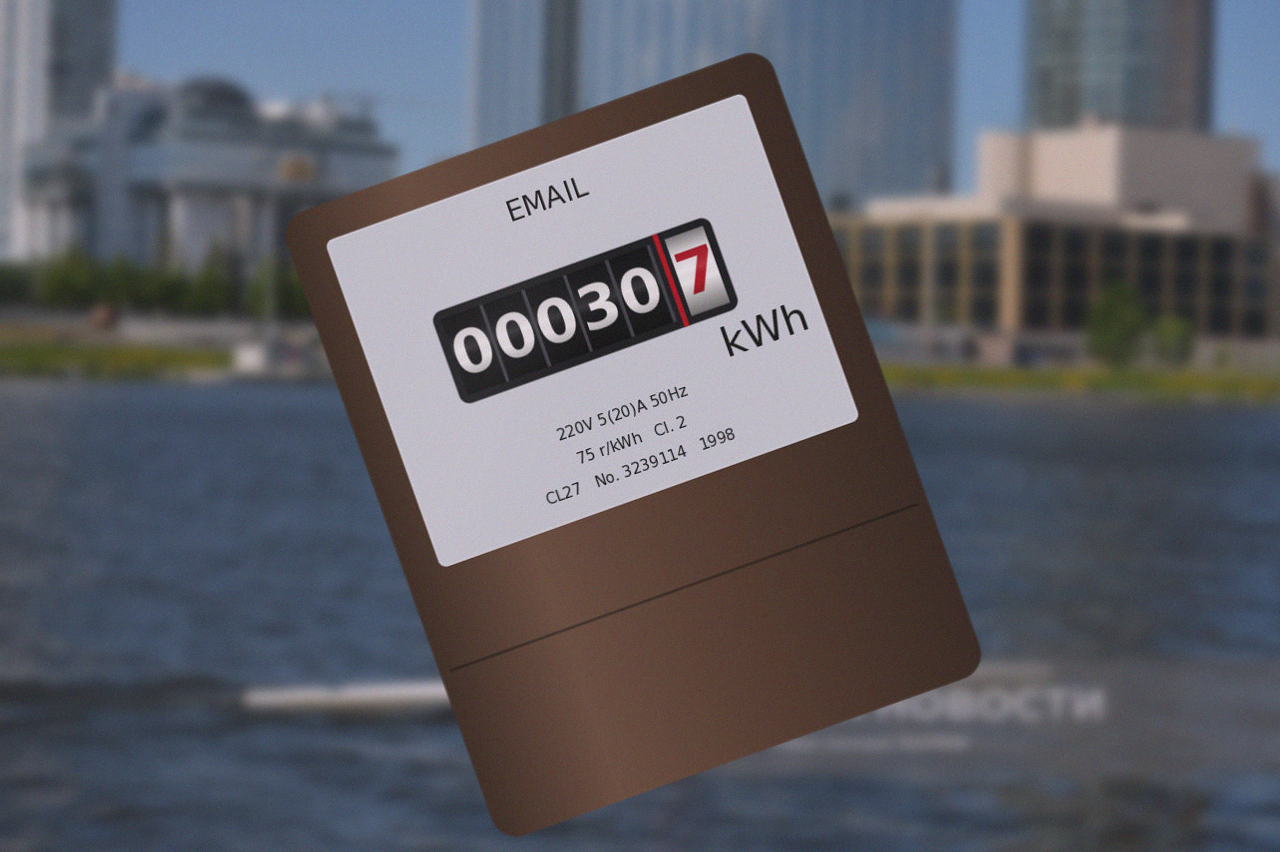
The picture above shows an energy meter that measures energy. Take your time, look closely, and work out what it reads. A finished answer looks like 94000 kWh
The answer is 30.7 kWh
